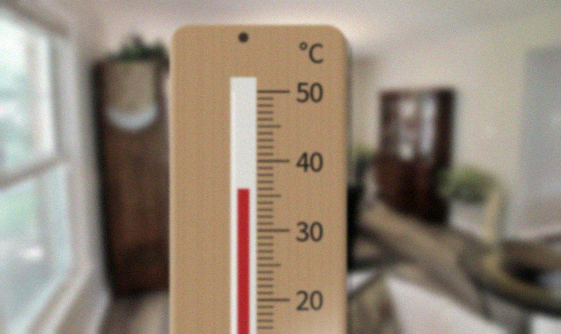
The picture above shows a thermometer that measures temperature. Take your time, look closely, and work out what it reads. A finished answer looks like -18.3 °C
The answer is 36 °C
